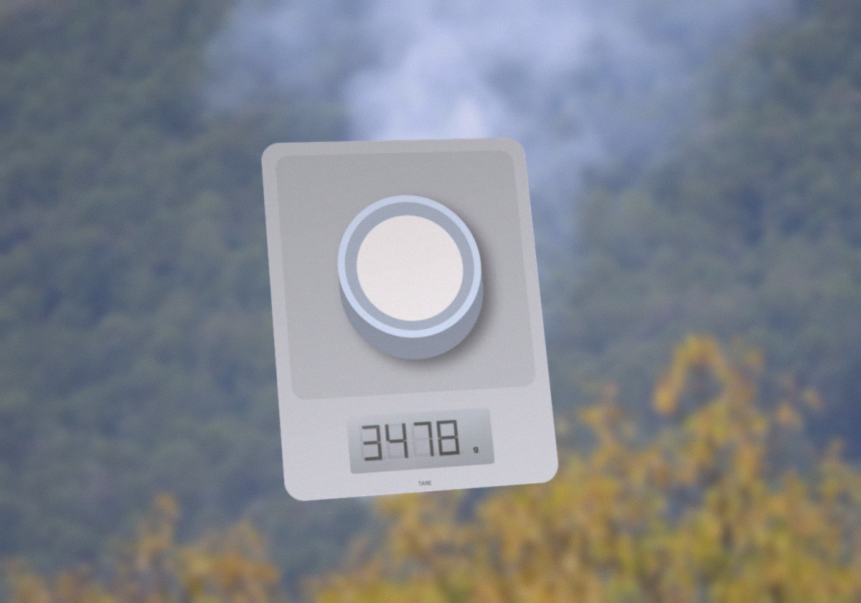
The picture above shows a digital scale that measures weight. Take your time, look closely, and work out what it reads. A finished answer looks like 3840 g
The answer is 3478 g
